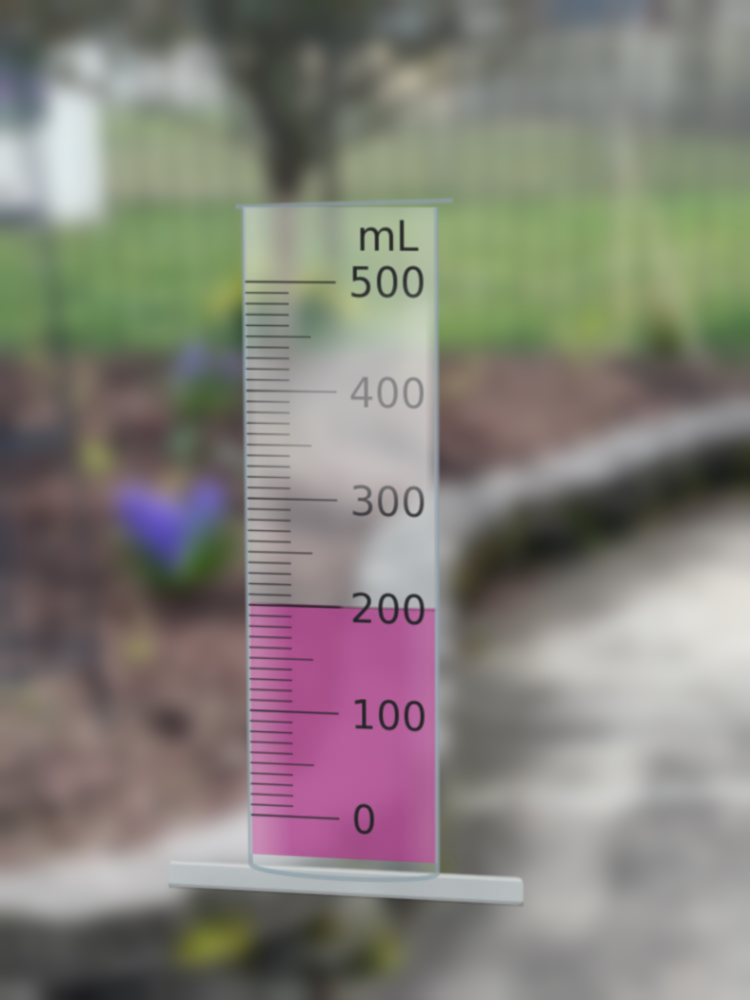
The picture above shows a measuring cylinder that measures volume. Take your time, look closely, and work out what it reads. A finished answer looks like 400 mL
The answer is 200 mL
